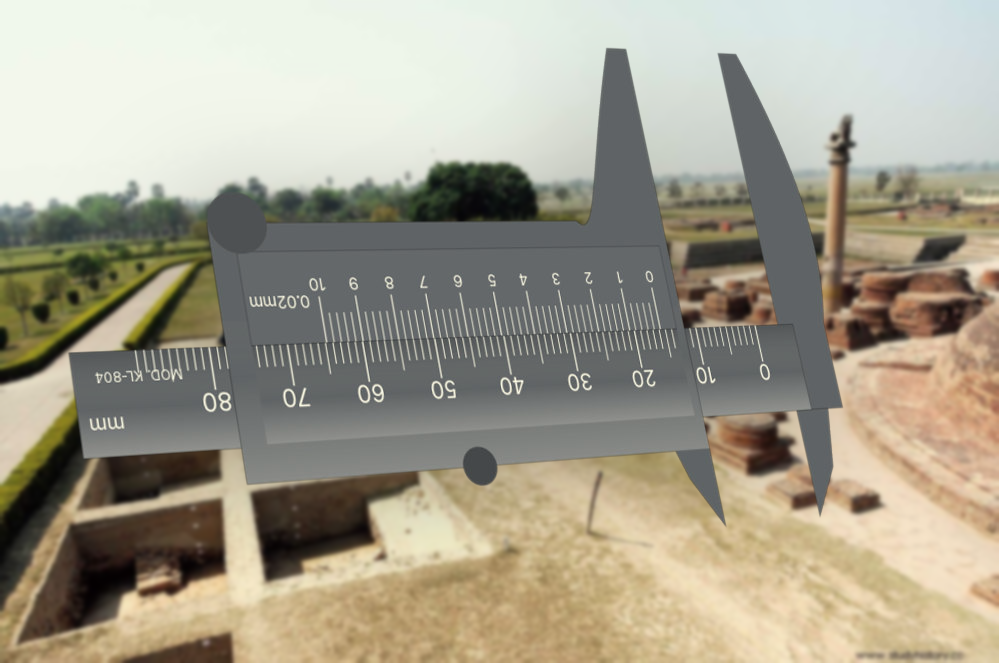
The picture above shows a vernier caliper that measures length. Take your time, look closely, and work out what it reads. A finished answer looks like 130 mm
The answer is 15.8 mm
